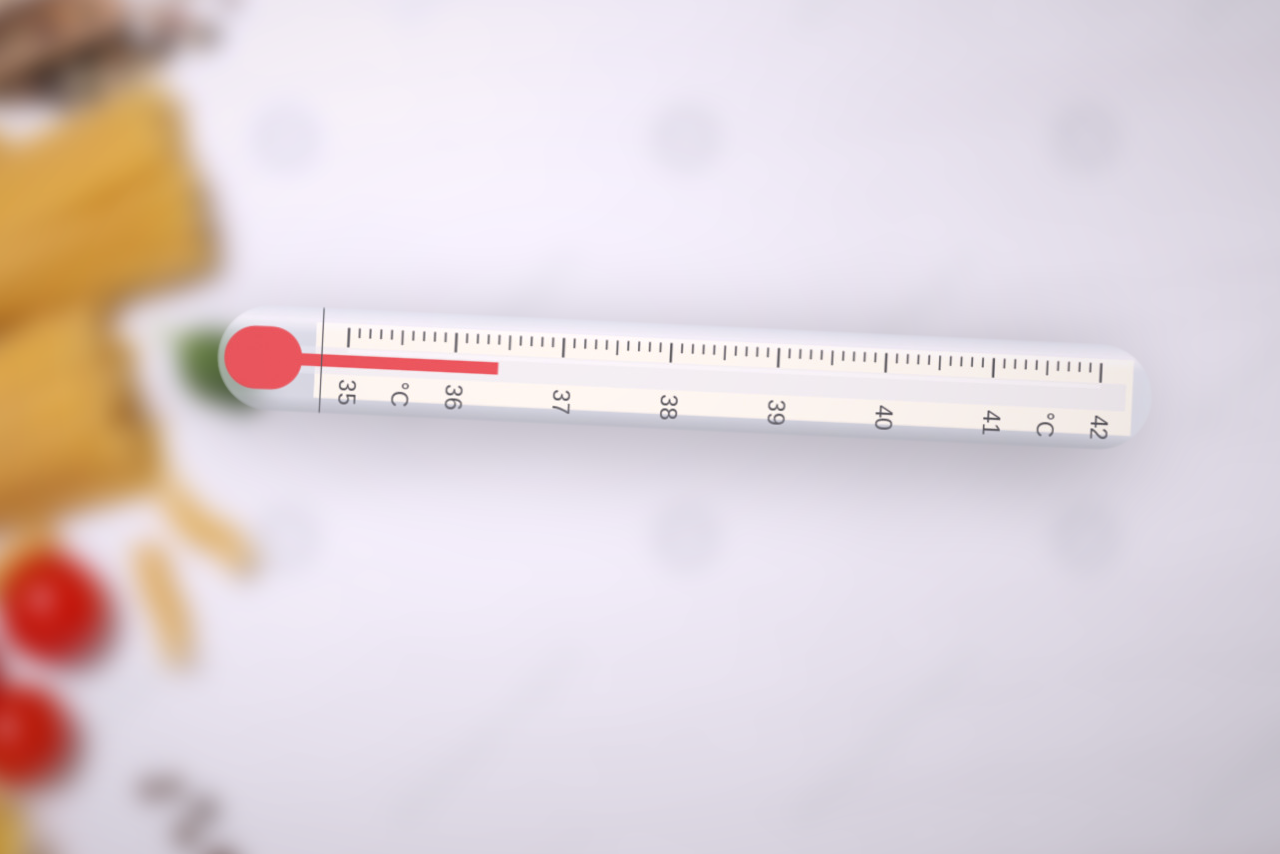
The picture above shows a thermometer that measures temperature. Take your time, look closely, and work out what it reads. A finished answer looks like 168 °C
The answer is 36.4 °C
